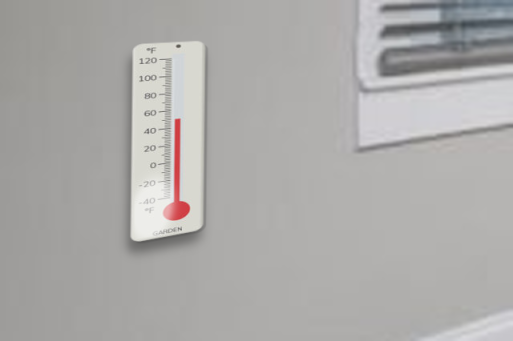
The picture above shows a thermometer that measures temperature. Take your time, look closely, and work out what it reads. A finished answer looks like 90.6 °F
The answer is 50 °F
